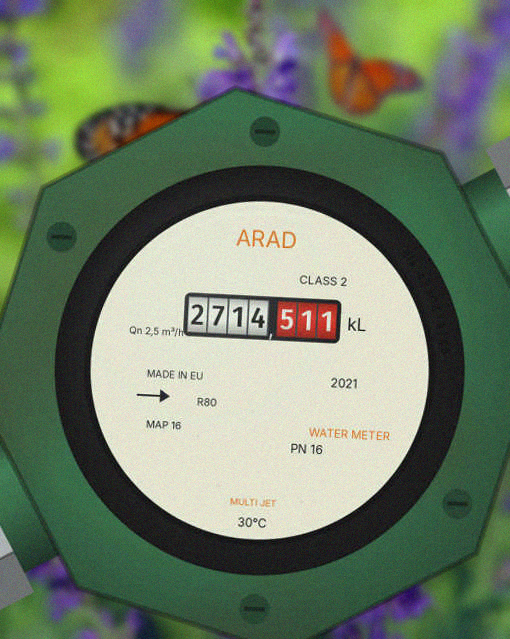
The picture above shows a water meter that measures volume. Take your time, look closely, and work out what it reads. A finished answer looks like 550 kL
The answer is 2714.511 kL
